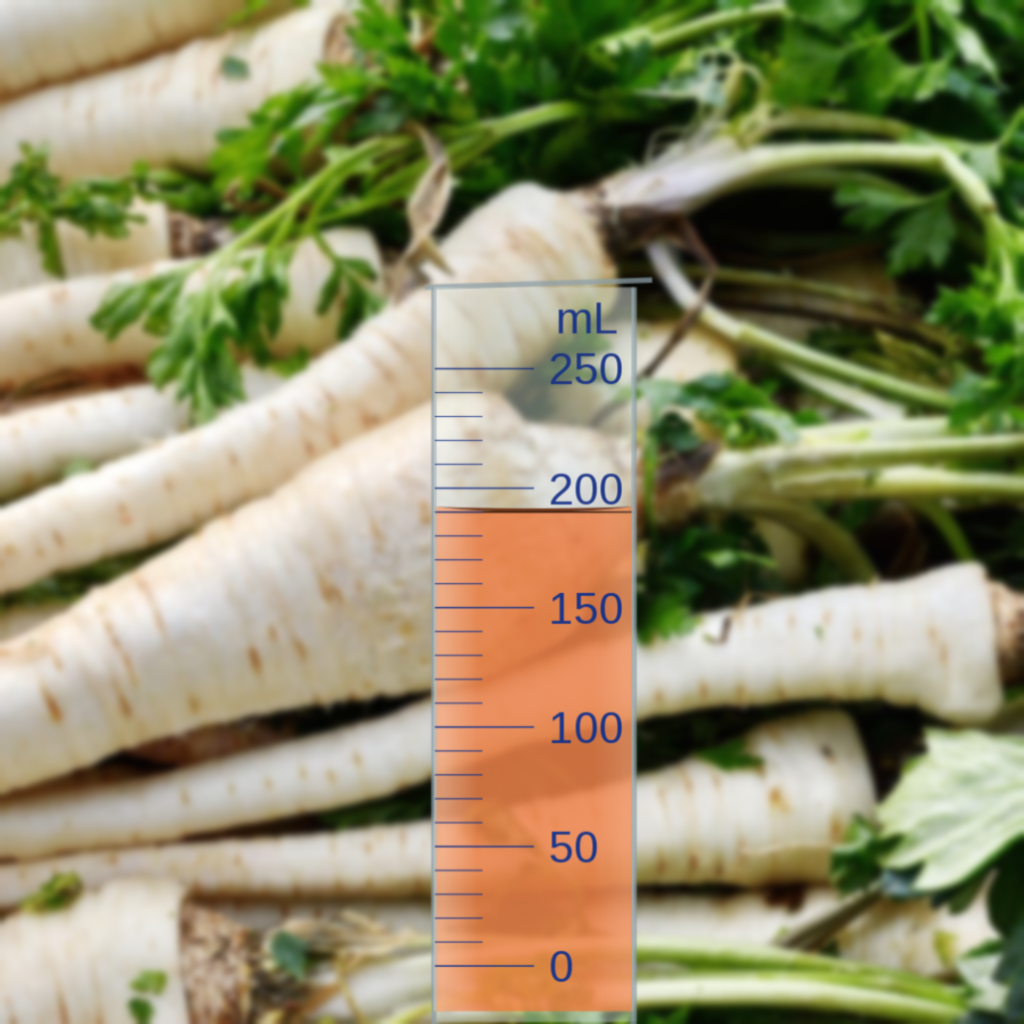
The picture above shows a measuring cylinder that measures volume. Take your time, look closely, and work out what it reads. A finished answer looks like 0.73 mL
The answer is 190 mL
